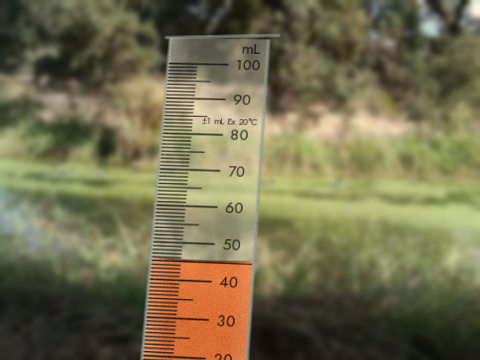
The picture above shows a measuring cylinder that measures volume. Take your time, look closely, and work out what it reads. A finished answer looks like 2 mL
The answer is 45 mL
